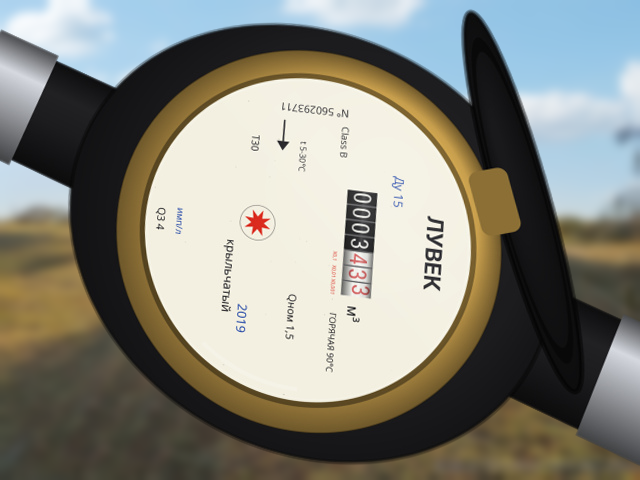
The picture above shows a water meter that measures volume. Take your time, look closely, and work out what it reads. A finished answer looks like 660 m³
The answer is 3.433 m³
